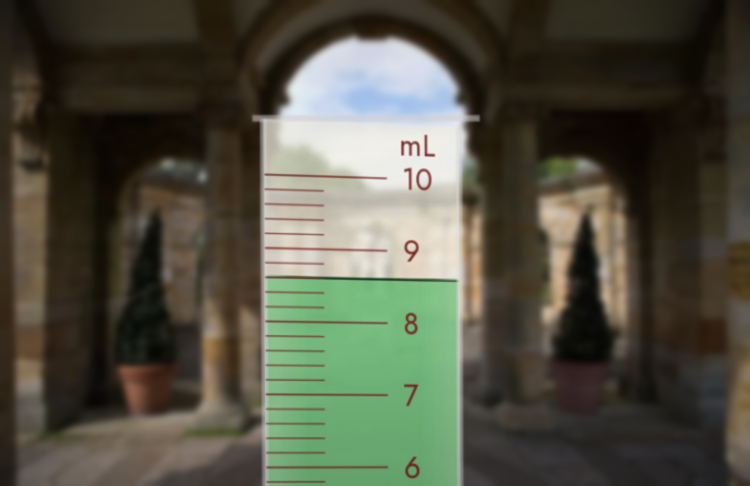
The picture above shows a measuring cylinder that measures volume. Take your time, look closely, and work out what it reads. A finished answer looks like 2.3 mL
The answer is 8.6 mL
